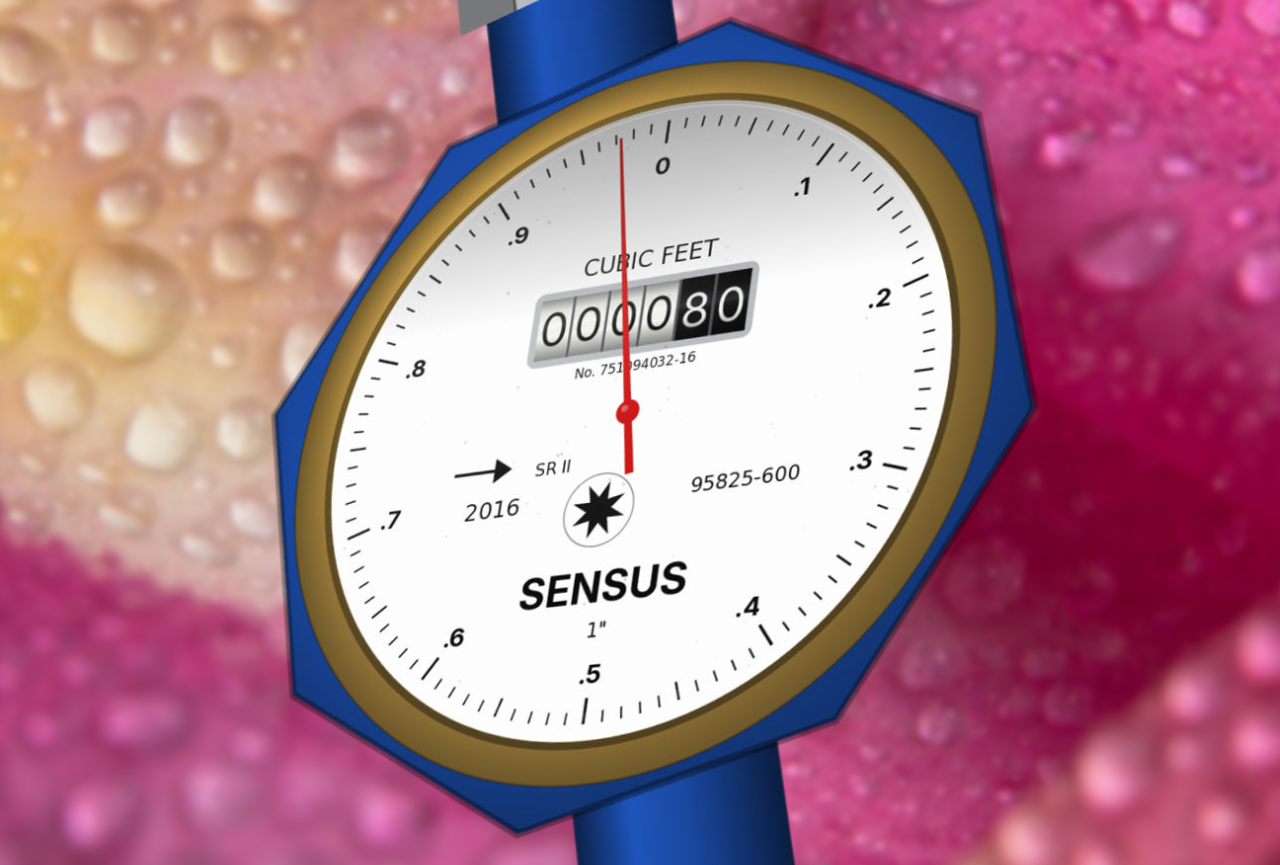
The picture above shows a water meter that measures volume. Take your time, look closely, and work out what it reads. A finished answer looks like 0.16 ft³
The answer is 79.97 ft³
